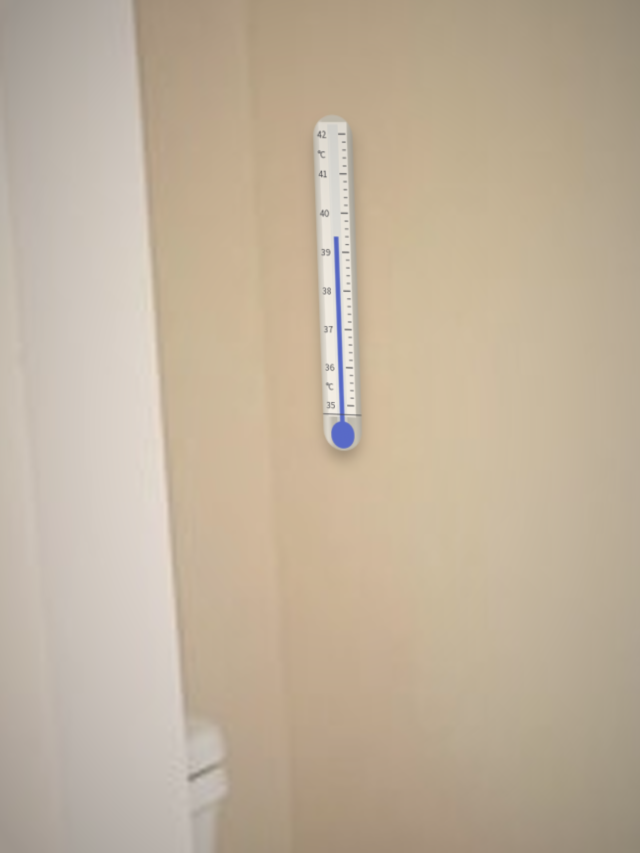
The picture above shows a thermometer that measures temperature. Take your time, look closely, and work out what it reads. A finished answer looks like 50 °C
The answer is 39.4 °C
